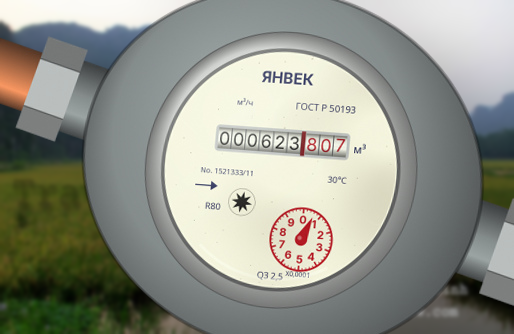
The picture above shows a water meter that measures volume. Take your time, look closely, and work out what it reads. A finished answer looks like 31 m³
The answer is 623.8070 m³
